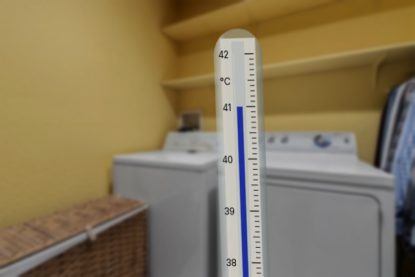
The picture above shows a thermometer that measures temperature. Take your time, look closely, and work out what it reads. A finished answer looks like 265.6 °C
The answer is 41 °C
